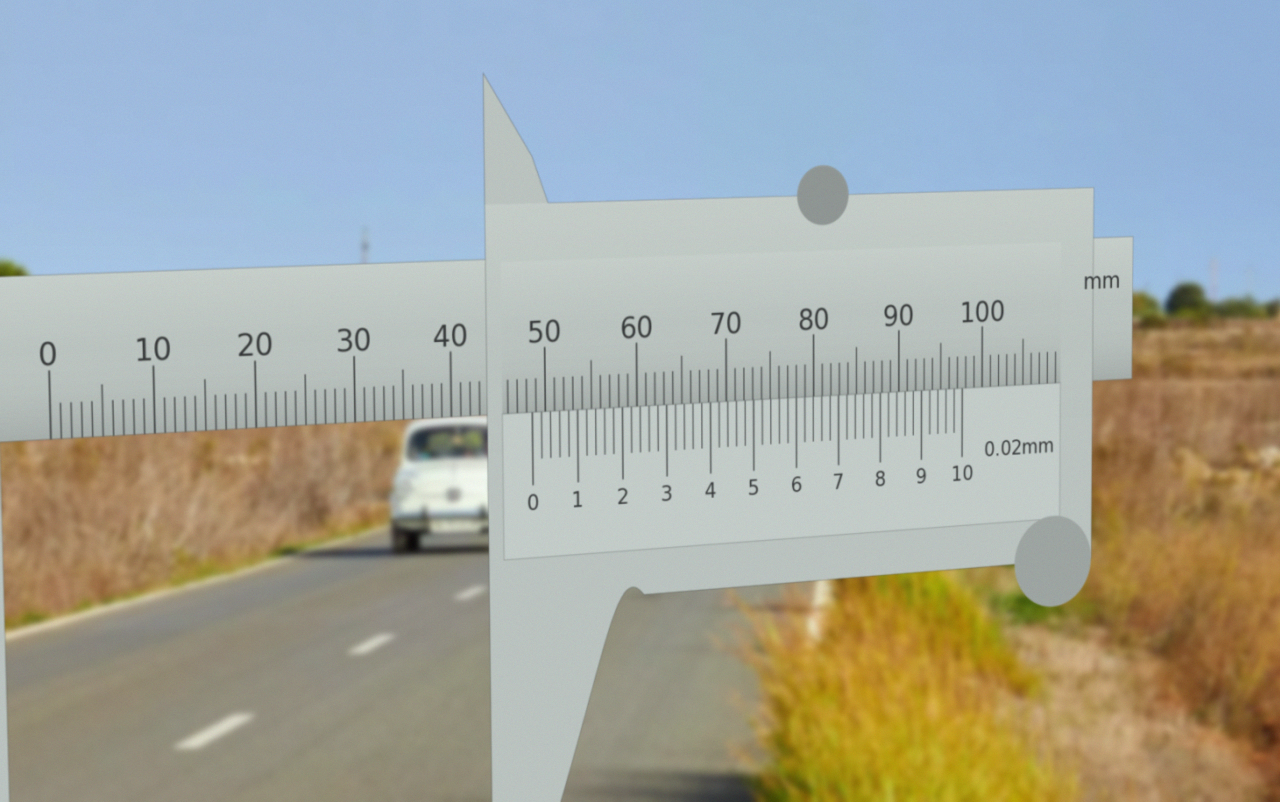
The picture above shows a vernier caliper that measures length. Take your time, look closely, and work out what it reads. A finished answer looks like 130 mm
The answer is 48.6 mm
